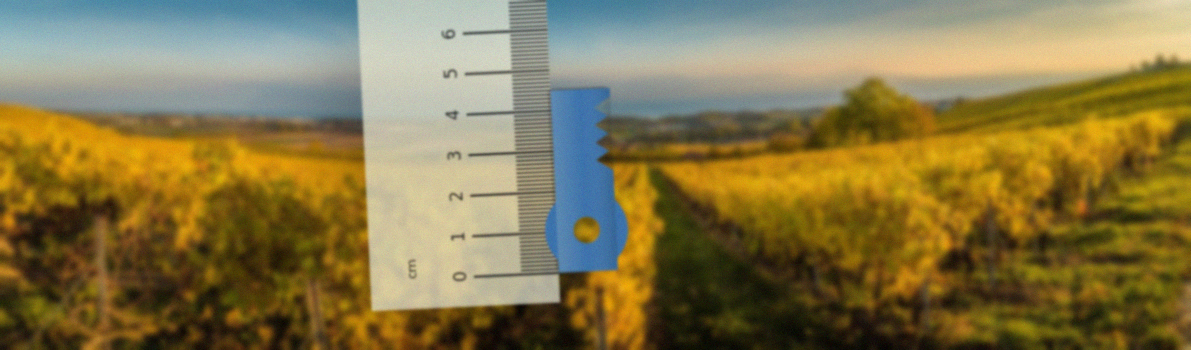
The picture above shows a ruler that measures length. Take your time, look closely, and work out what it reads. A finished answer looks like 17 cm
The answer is 4.5 cm
